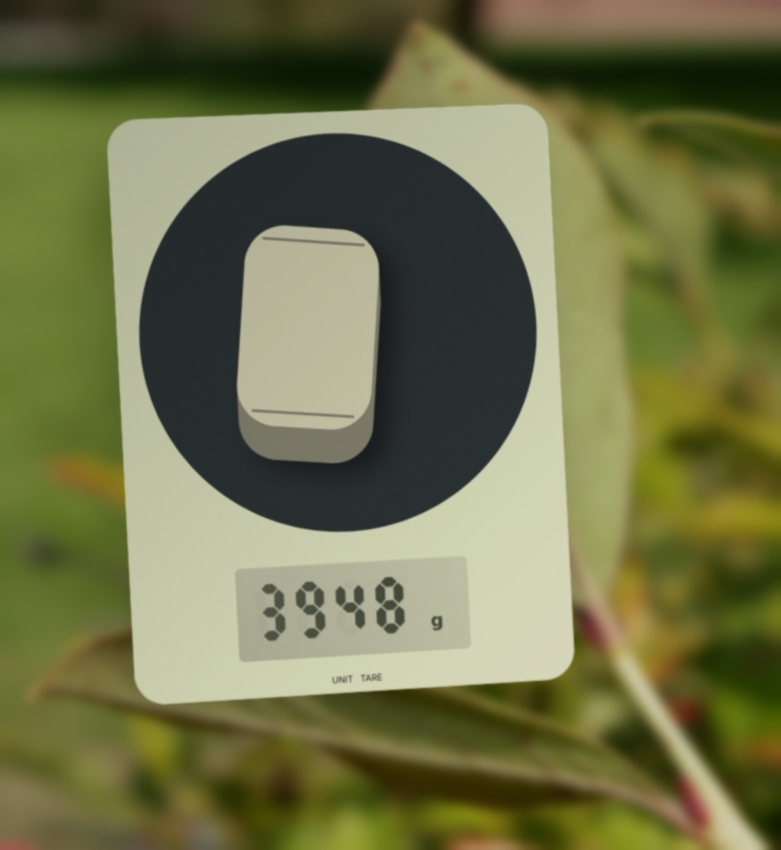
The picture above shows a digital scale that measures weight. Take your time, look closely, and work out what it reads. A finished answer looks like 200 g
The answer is 3948 g
